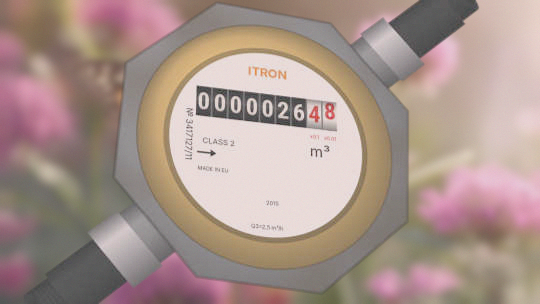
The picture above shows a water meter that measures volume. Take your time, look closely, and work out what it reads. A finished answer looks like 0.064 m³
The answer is 26.48 m³
